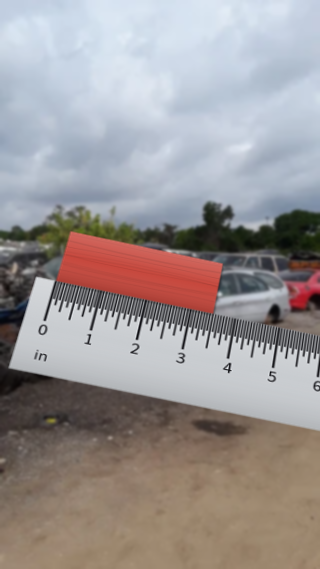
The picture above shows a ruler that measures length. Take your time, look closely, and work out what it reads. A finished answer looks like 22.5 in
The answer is 3.5 in
